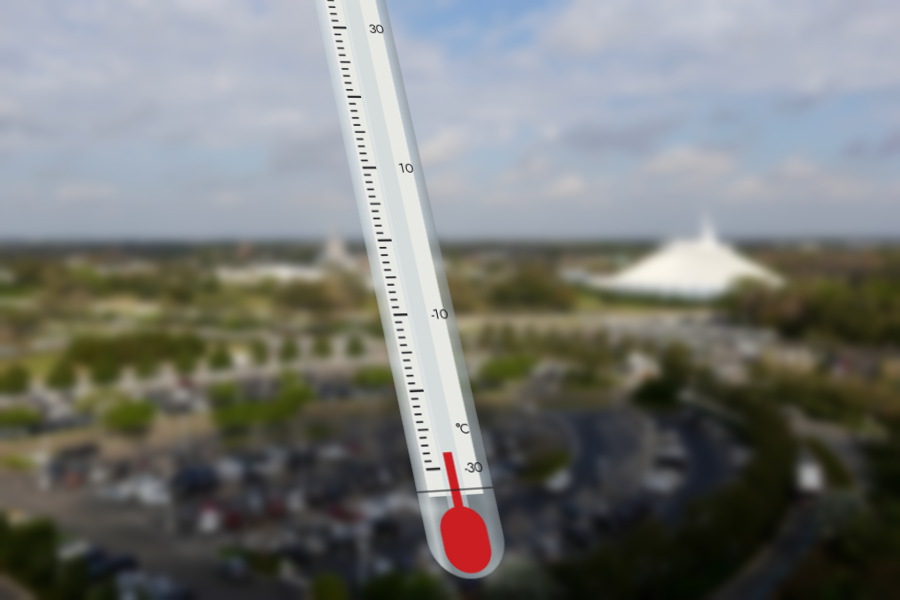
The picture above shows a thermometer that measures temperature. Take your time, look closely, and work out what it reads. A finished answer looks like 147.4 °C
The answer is -28 °C
